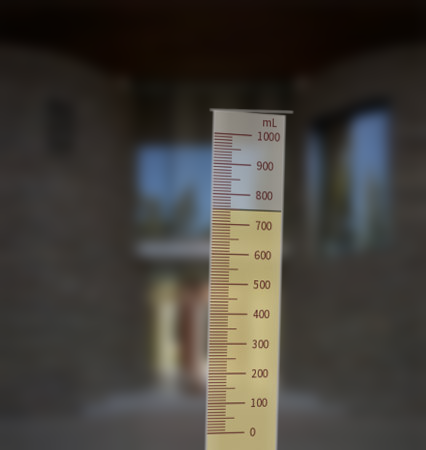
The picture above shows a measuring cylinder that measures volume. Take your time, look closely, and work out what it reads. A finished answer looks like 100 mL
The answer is 750 mL
